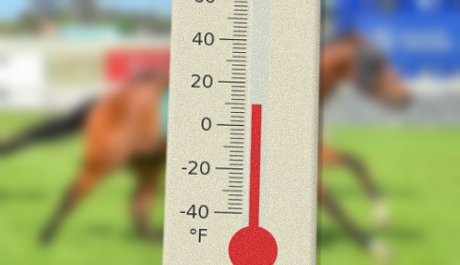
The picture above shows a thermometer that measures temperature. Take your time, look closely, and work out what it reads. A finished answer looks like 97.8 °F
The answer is 10 °F
